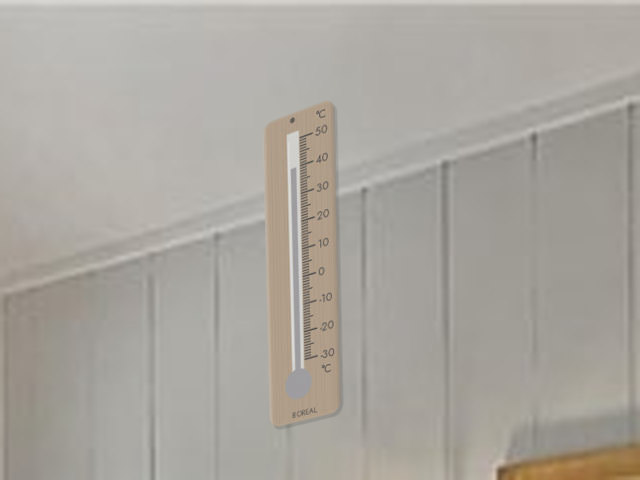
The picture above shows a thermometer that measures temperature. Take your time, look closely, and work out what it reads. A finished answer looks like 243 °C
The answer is 40 °C
